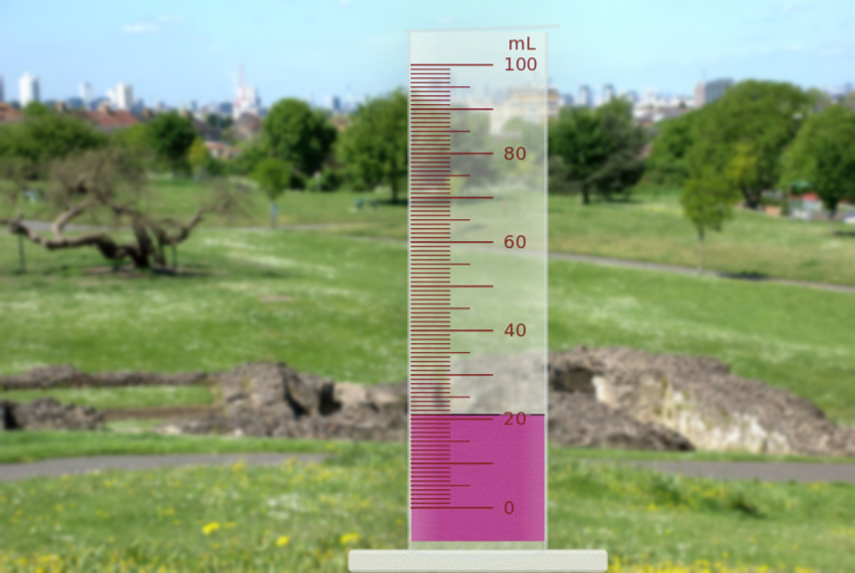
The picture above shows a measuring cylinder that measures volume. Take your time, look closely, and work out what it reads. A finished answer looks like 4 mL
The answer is 21 mL
